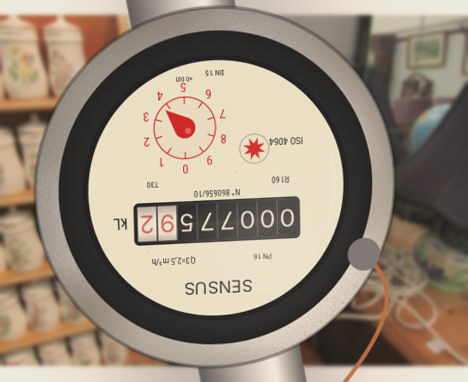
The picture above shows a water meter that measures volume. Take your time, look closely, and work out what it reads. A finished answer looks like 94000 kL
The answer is 775.923 kL
